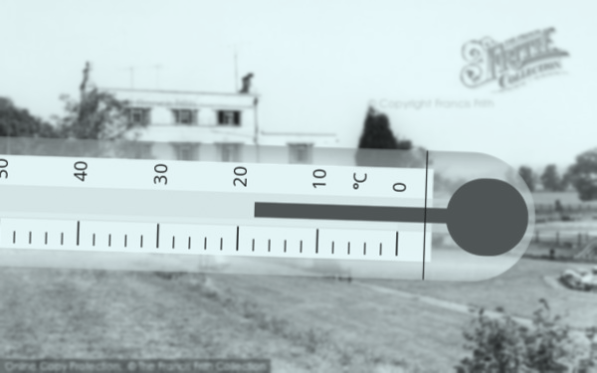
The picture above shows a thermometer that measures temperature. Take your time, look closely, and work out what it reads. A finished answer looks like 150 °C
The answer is 18 °C
